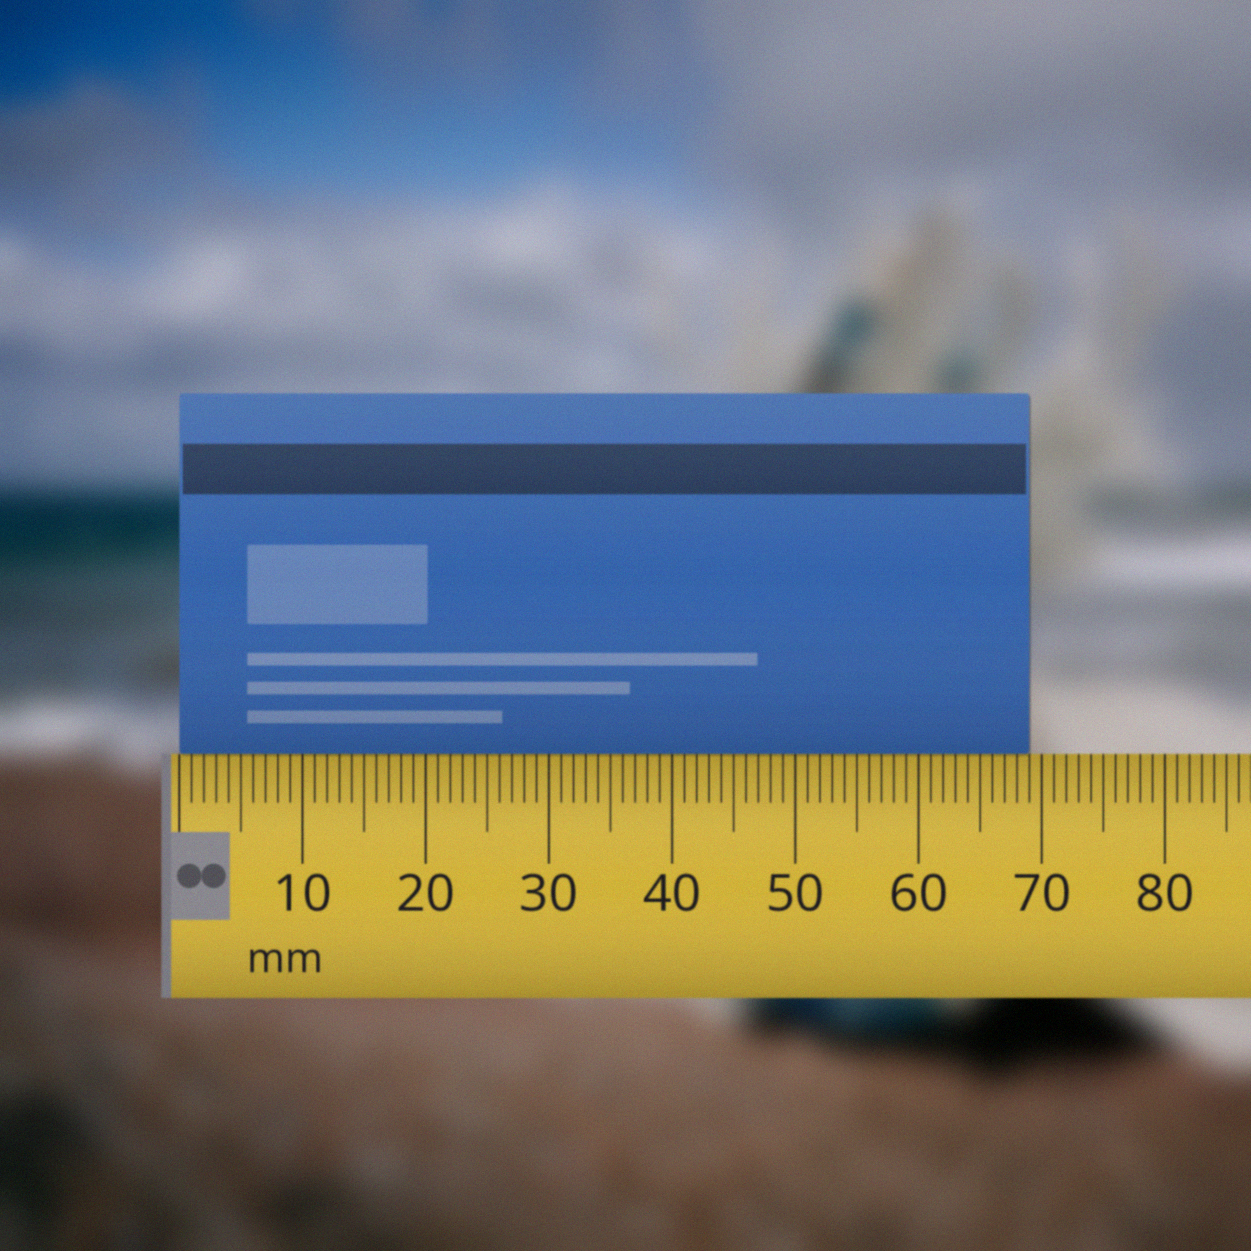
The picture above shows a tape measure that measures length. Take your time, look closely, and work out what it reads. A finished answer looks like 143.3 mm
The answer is 69 mm
